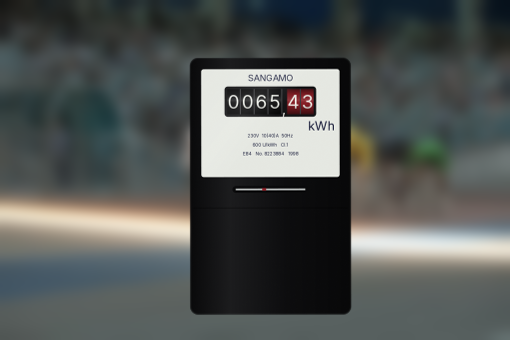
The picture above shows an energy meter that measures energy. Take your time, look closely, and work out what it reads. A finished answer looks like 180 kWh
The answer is 65.43 kWh
